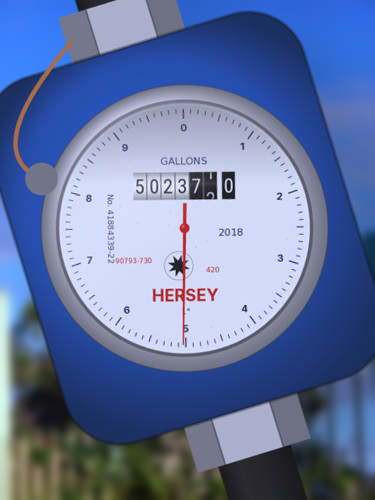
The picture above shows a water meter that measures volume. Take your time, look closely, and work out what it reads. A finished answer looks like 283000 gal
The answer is 5023715.0 gal
